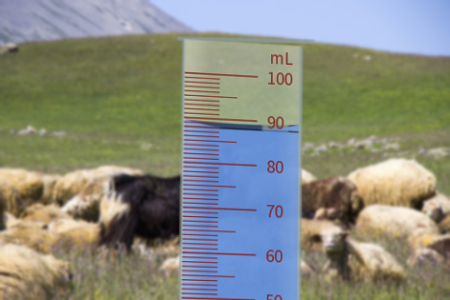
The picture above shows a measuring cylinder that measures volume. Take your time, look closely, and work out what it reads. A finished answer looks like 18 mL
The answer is 88 mL
